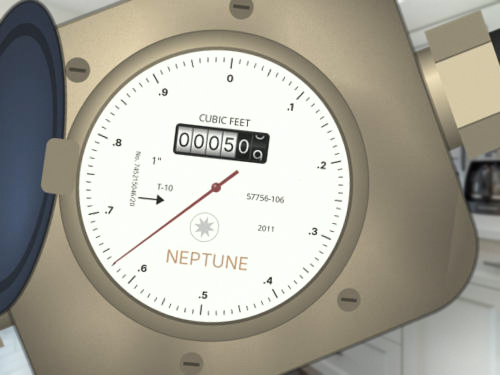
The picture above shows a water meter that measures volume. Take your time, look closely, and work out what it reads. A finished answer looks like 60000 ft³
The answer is 508.63 ft³
